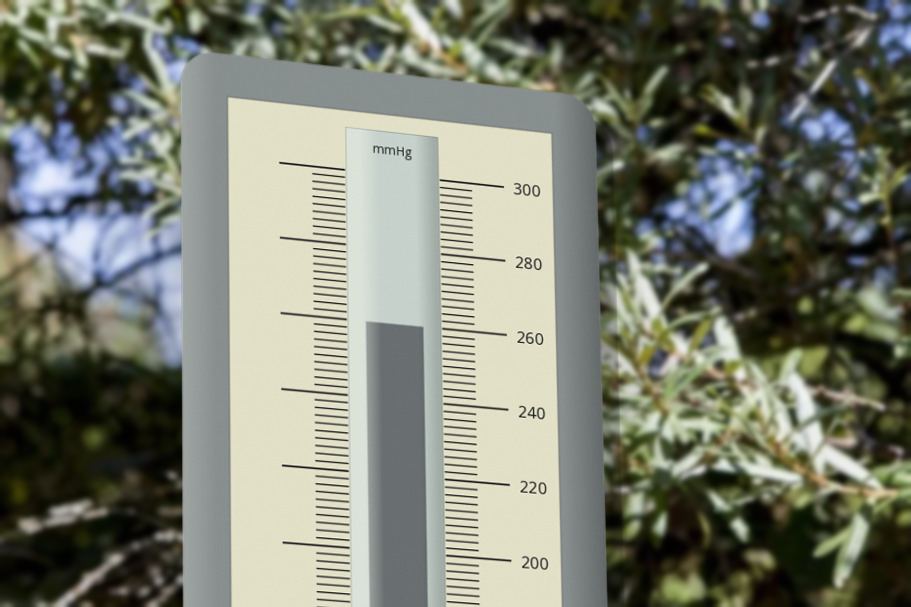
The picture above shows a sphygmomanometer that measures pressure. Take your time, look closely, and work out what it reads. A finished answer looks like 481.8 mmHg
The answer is 260 mmHg
